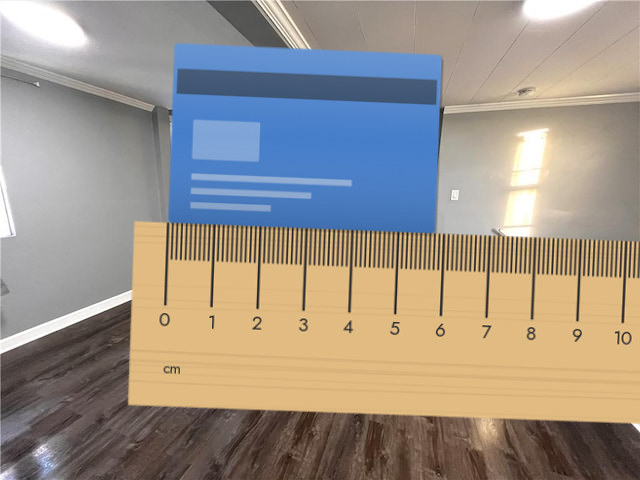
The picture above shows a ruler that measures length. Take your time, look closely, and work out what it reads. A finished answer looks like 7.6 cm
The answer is 5.8 cm
